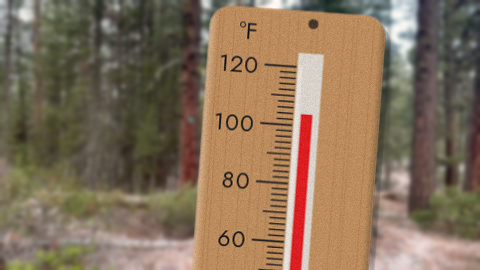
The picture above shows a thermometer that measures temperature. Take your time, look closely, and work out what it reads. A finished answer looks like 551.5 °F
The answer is 104 °F
